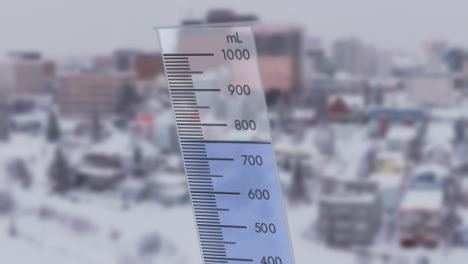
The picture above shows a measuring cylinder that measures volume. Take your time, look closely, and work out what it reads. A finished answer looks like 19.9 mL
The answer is 750 mL
